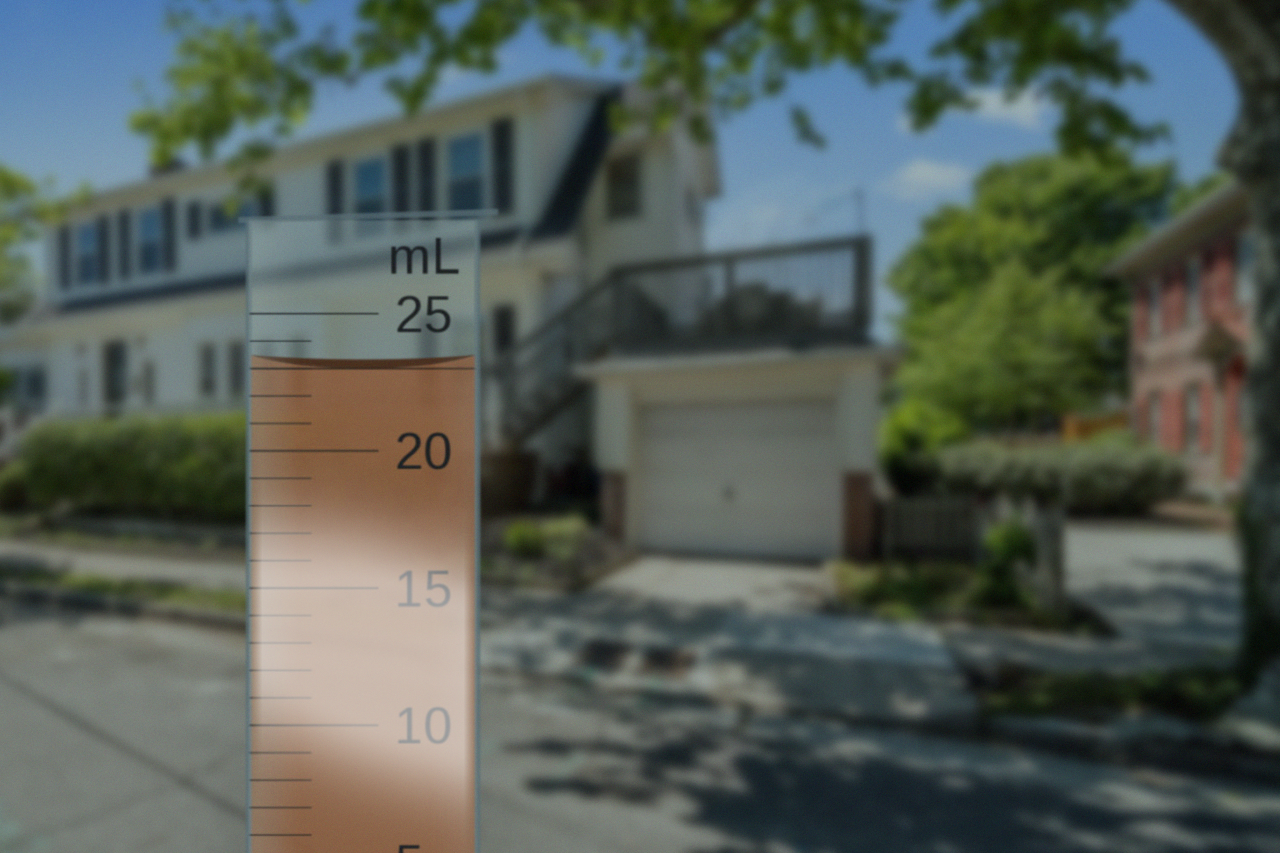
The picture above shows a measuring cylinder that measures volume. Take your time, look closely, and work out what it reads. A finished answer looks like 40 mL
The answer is 23 mL
